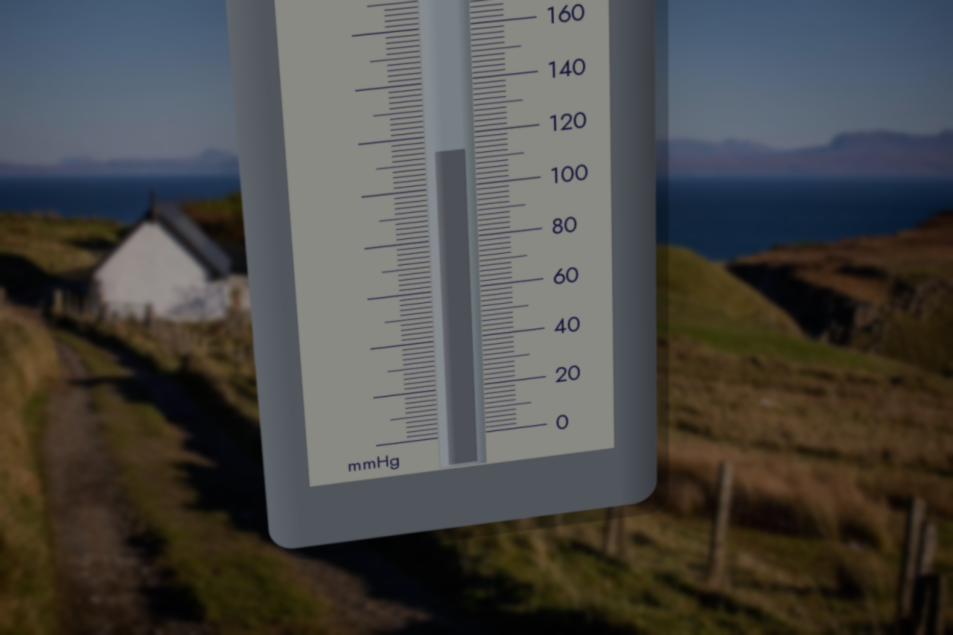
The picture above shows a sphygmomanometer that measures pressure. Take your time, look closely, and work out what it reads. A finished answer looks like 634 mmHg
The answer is 114 mmHg
